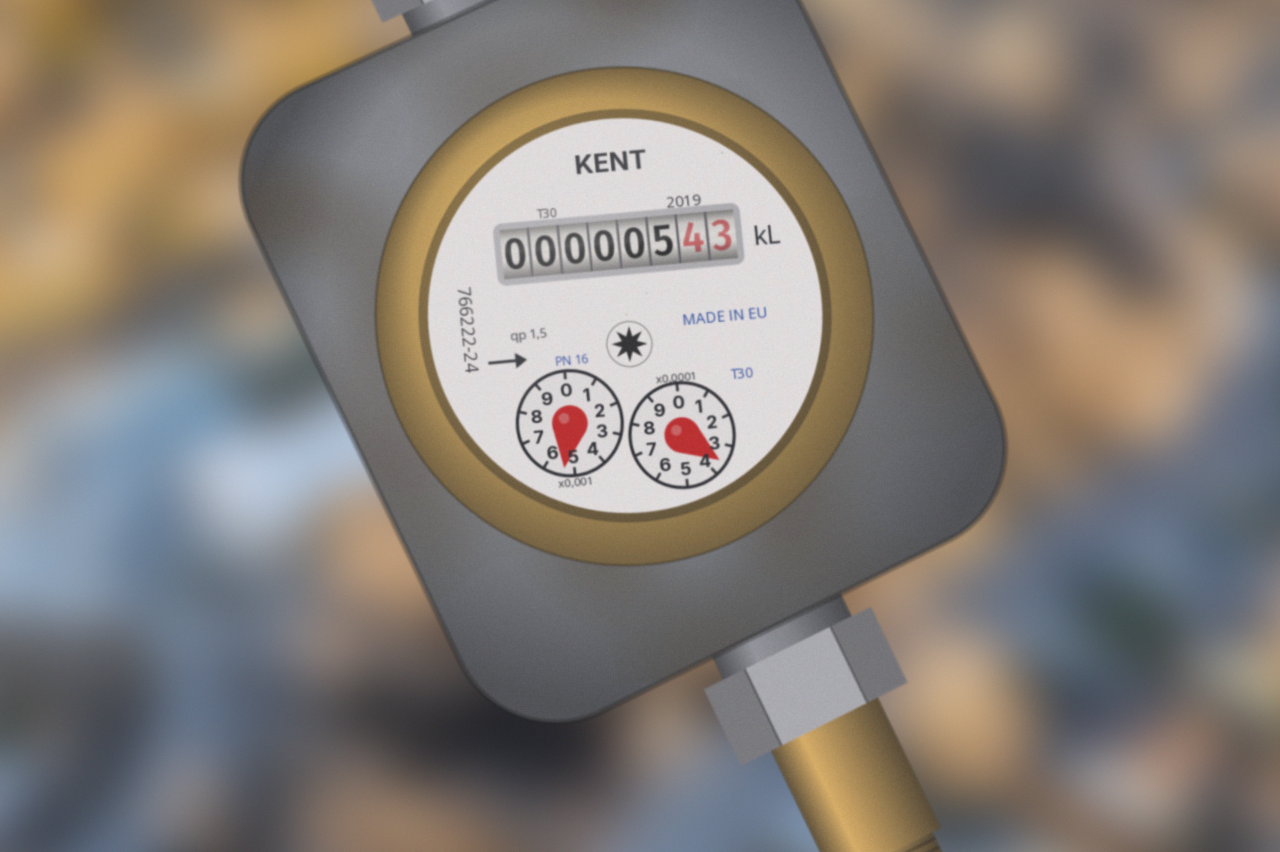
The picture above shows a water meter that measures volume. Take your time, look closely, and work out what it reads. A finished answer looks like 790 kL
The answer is 5.4353 kL
